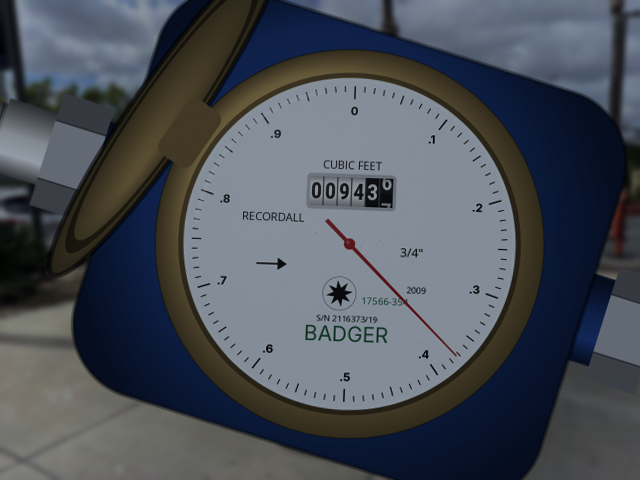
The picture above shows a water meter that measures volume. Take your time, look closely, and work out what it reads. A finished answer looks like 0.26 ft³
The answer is 9436.37 ft³
